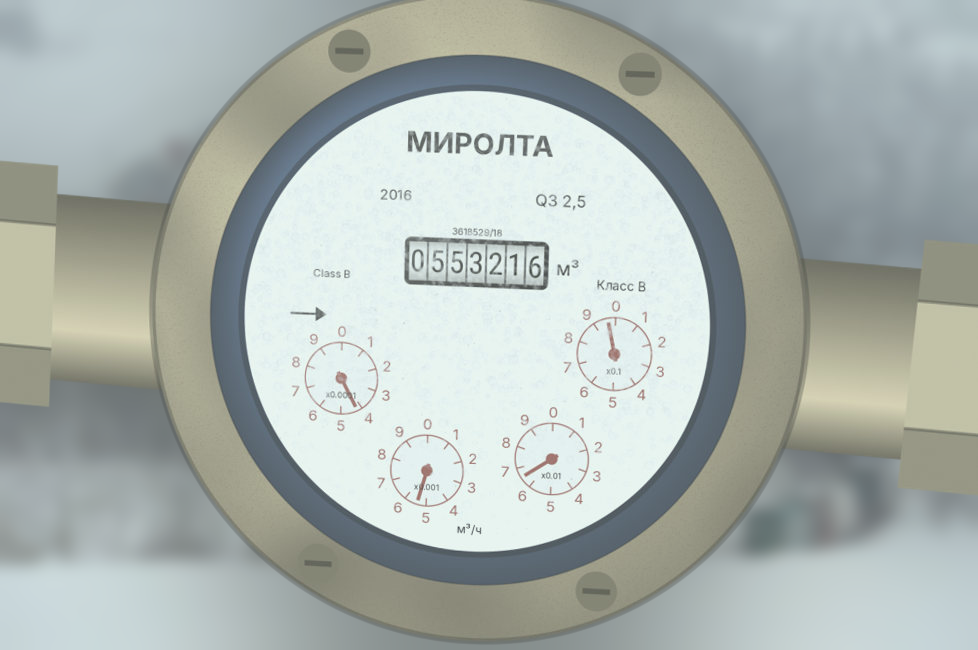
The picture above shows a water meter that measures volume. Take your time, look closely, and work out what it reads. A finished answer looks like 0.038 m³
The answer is 553215.9654 m³
